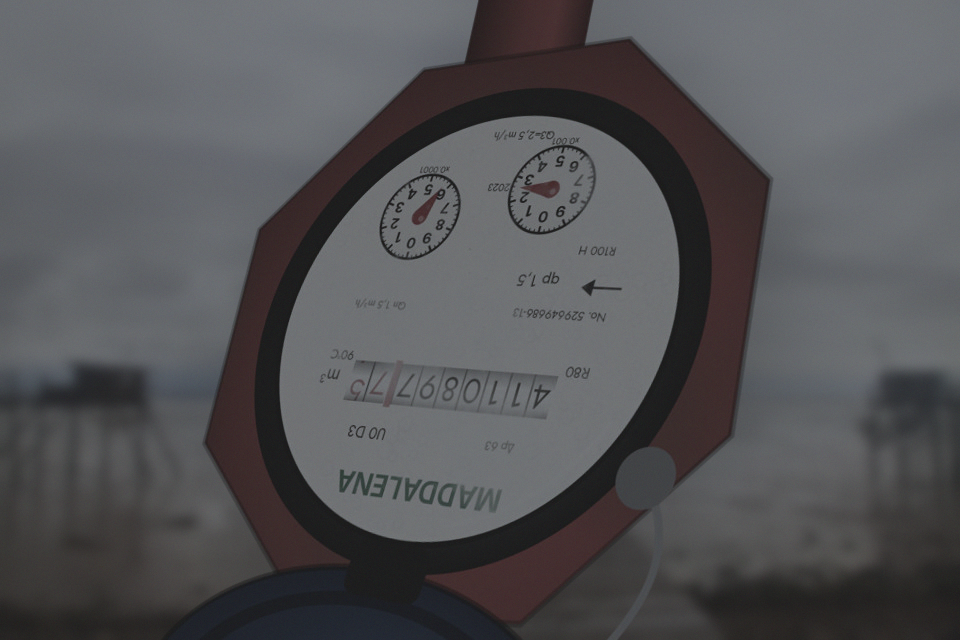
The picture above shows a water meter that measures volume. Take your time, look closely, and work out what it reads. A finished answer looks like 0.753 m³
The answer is 4110897.7525 m³
